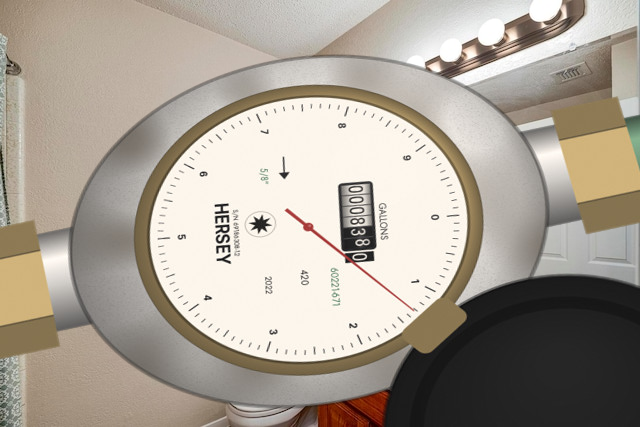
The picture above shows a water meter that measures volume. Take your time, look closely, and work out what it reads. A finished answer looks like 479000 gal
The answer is 8381.3 gal
